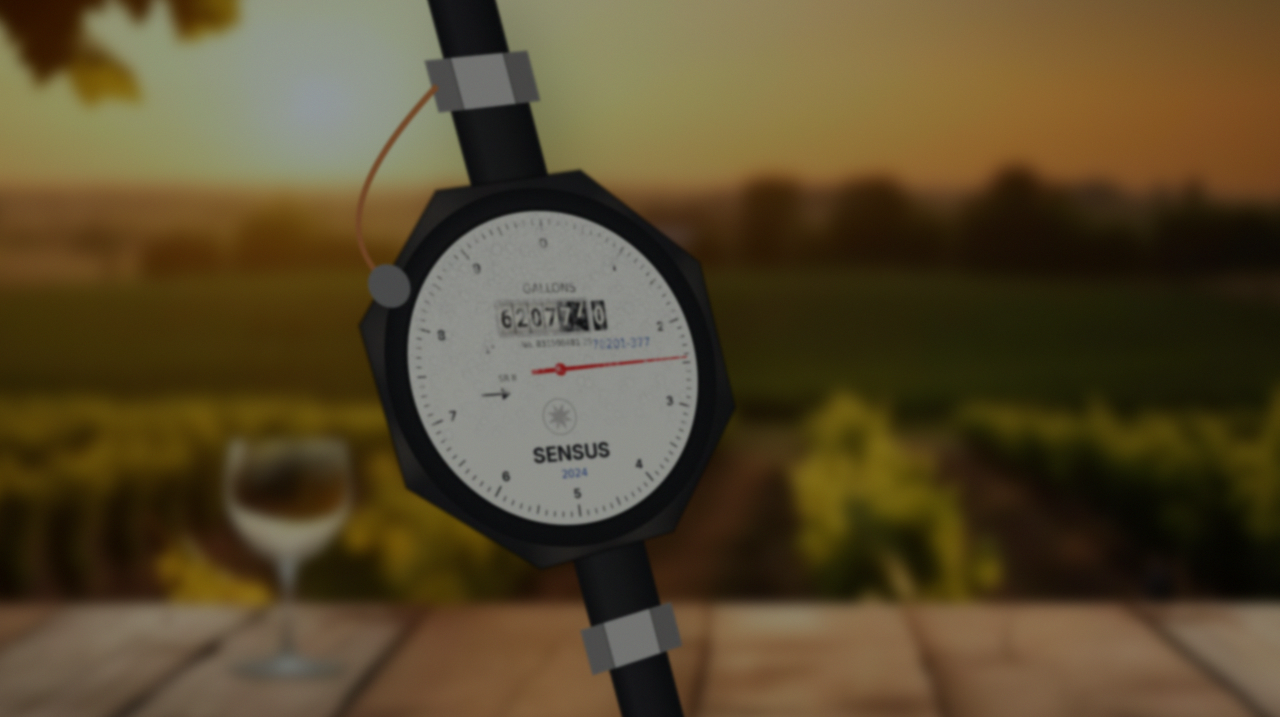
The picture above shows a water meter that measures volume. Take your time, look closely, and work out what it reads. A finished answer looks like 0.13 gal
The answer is 6207772.4 gal
